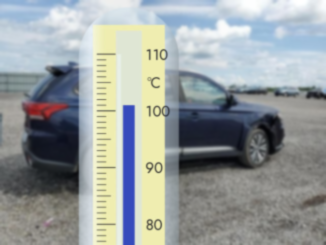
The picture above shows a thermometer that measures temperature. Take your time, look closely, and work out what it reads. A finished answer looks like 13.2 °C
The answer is 101 °C
